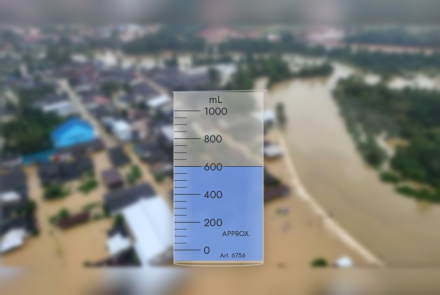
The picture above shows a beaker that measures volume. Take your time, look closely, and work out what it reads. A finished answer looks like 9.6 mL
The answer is 600 mL
